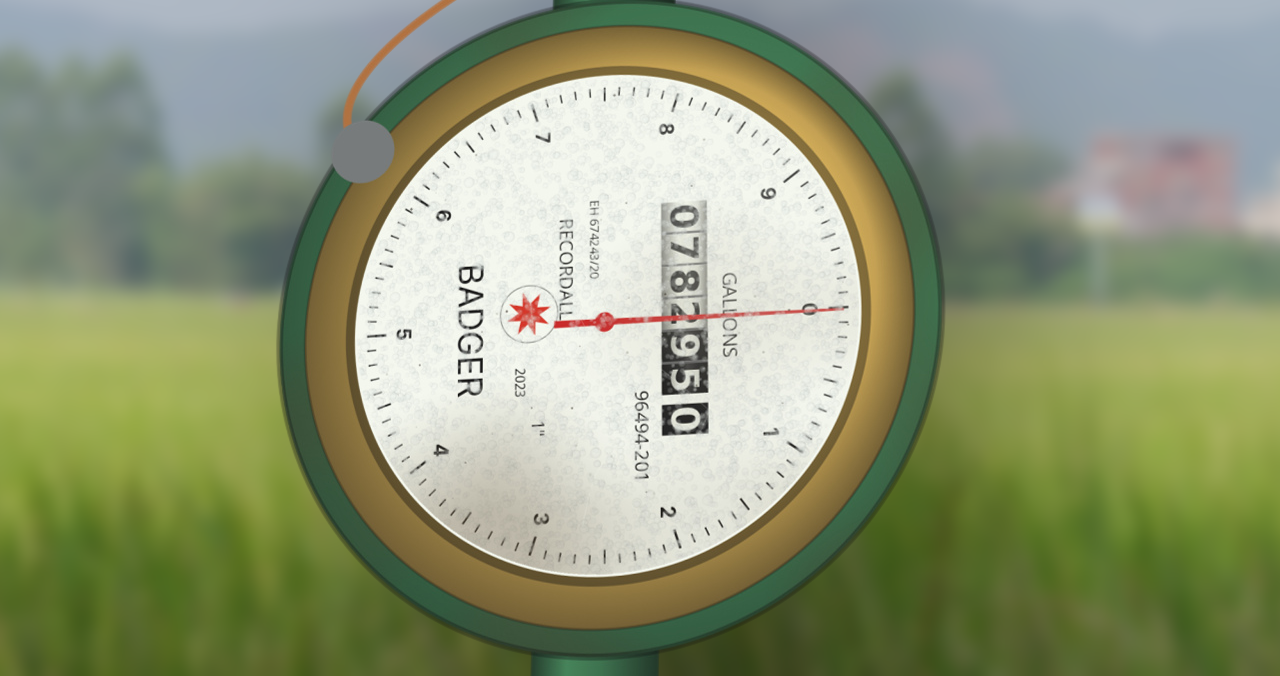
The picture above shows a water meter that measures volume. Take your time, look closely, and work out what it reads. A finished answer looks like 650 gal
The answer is 782950.0 gal
